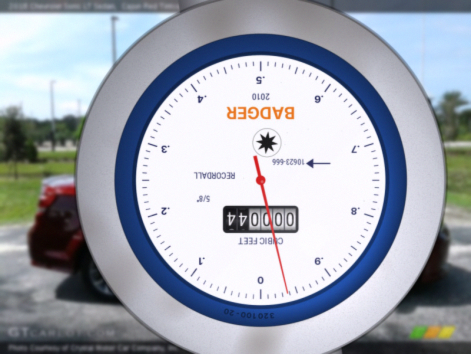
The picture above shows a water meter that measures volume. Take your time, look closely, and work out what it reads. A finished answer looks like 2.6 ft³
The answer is 43.96 ft³
